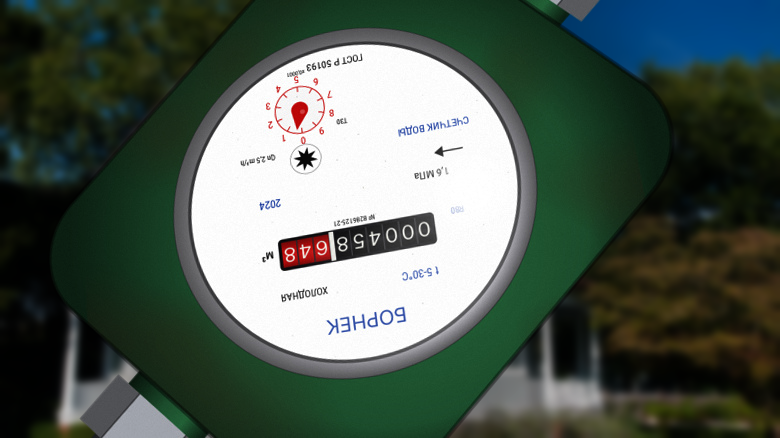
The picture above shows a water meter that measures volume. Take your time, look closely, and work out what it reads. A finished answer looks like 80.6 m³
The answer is 458.6480 m³
